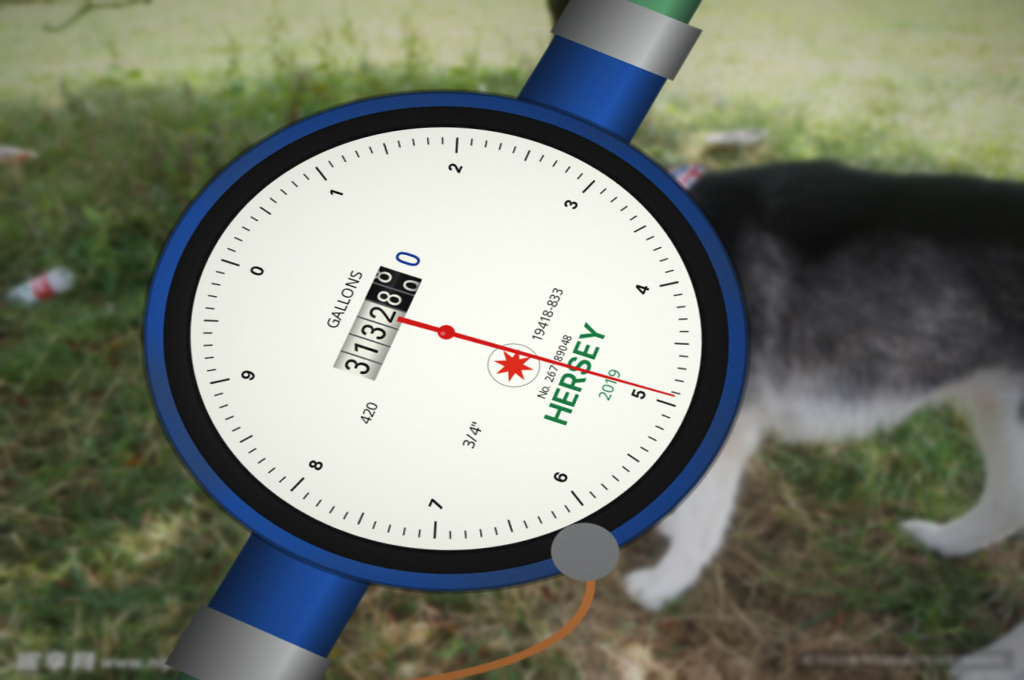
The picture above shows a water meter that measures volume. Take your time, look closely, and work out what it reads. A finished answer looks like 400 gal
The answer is 3132884.9 gal
